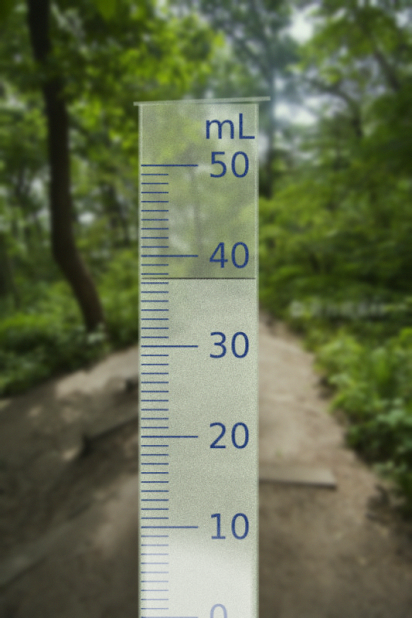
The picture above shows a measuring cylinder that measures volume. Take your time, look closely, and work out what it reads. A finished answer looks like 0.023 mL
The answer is 37.5 mL
